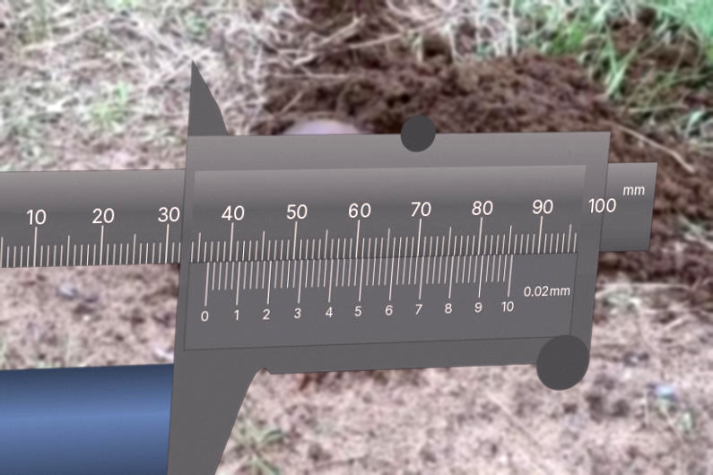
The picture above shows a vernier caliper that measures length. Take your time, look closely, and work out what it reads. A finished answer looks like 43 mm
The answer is 36.6 mm
